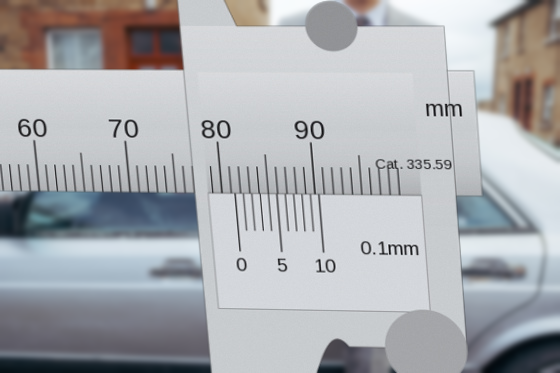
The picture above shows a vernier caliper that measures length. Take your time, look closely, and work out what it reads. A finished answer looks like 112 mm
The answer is 81.4 mm
